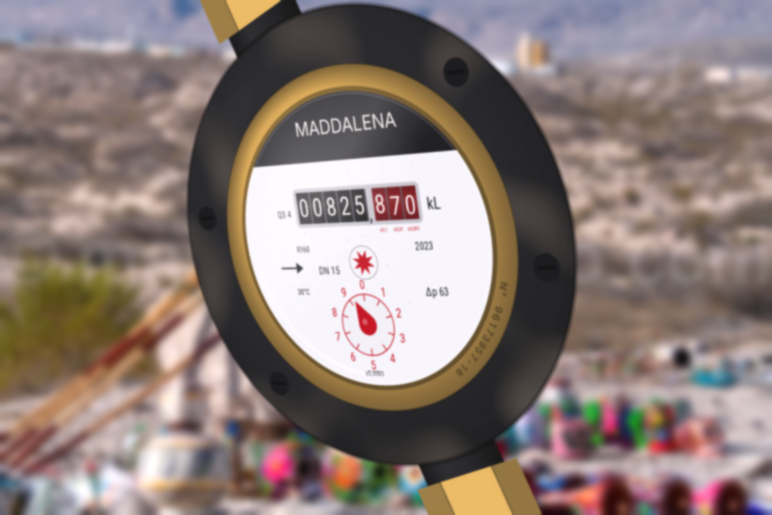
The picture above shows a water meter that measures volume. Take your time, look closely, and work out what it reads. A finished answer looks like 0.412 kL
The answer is 825.8699 kL
